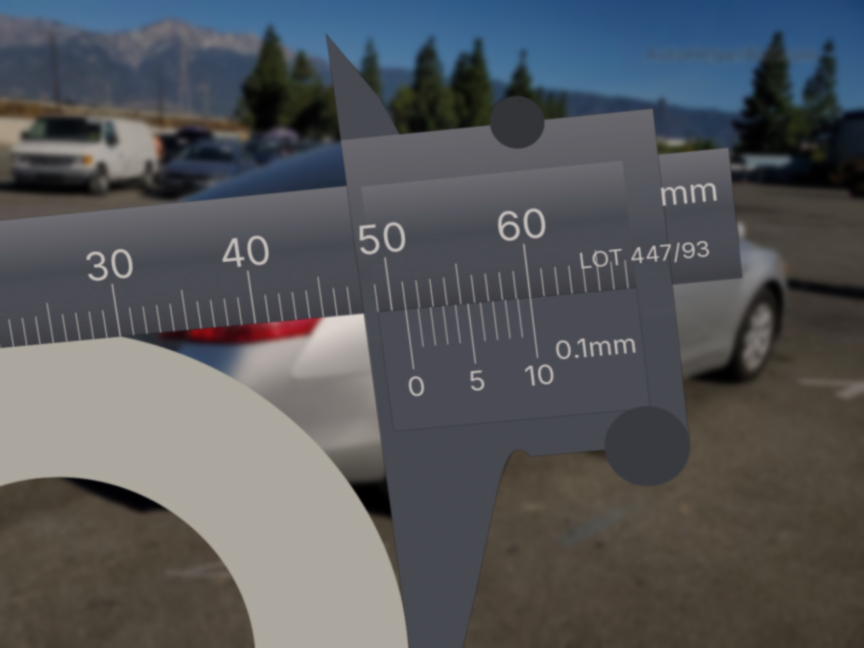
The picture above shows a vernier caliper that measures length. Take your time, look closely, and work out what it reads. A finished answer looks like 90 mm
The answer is 51.0 mm
